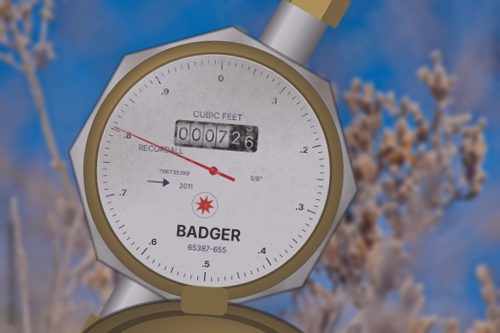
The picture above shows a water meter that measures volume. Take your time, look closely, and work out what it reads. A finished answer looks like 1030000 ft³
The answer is 725.80 ft³
